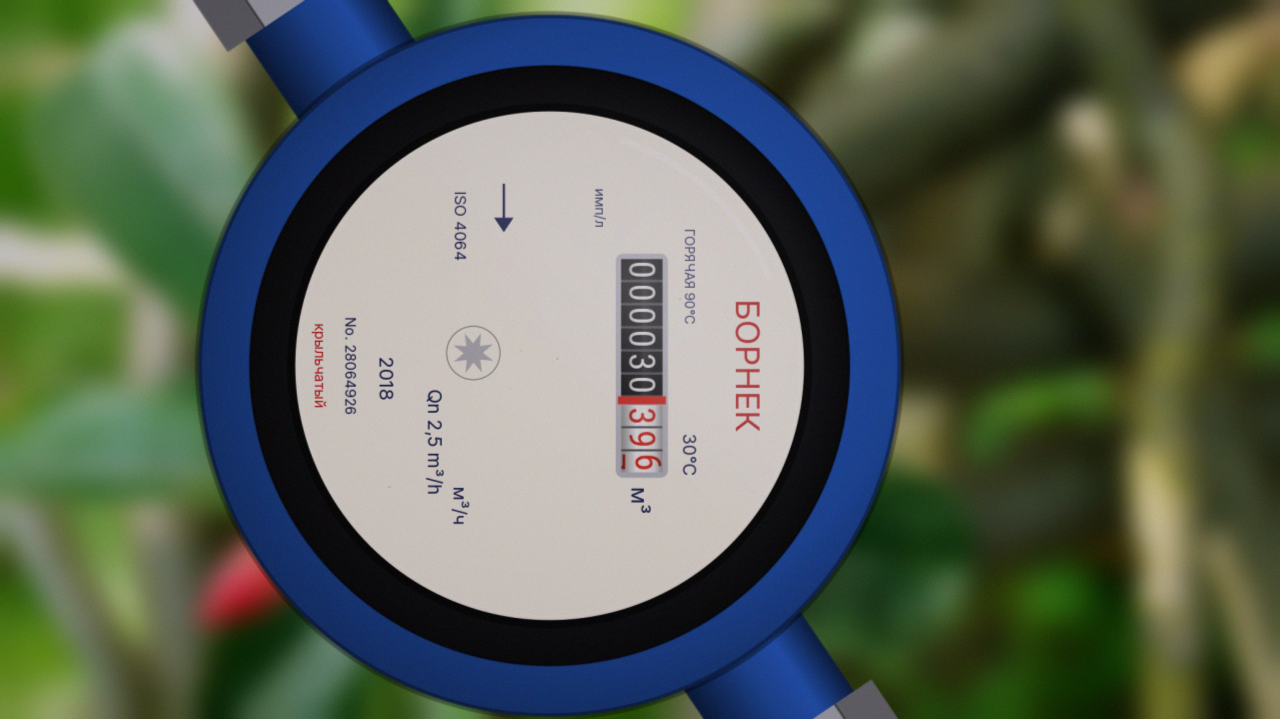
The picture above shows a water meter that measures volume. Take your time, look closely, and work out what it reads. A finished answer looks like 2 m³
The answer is 30.396 m³
